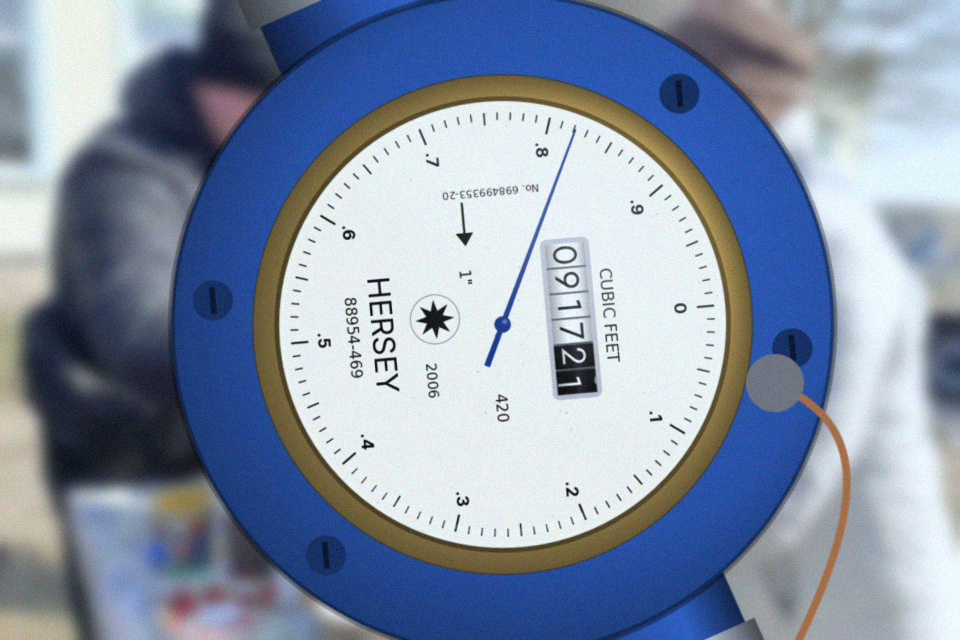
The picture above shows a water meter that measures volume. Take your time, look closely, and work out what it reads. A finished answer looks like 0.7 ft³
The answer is 91720.82 ft³
